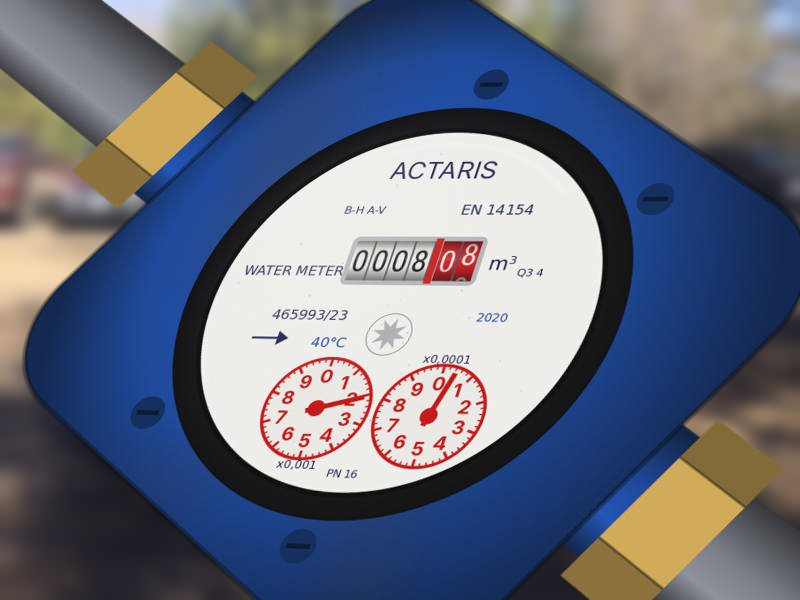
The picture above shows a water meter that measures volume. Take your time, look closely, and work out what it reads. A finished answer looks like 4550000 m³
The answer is 8.0820 m³
